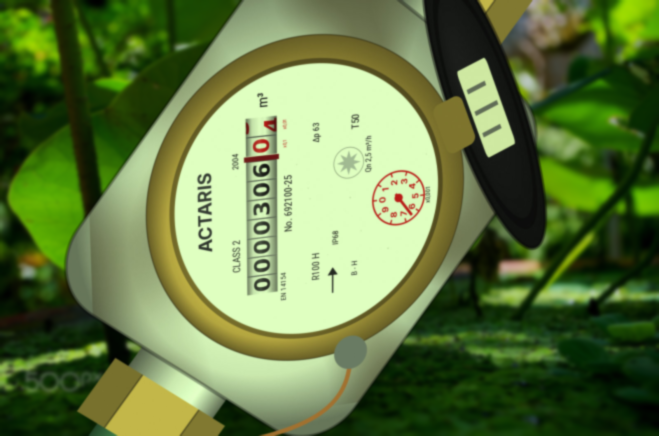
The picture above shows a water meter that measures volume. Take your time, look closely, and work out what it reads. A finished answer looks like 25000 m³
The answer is 306.036 m³
